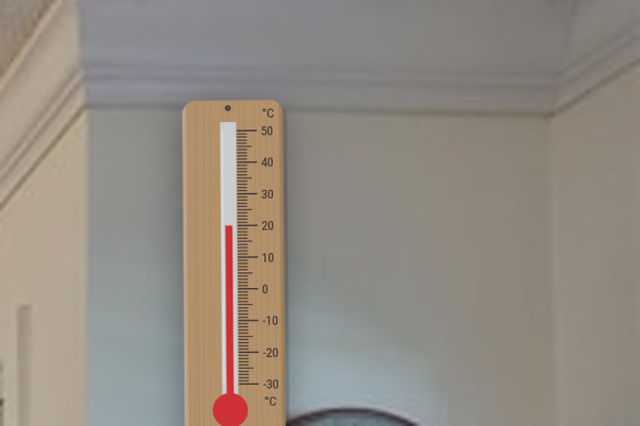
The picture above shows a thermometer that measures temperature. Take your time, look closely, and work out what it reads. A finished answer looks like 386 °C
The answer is 20 °C
